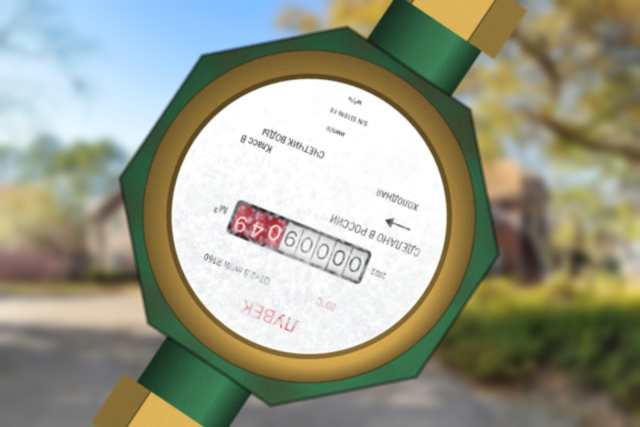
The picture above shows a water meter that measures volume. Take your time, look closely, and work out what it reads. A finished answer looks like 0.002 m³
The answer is 9.049 m³
